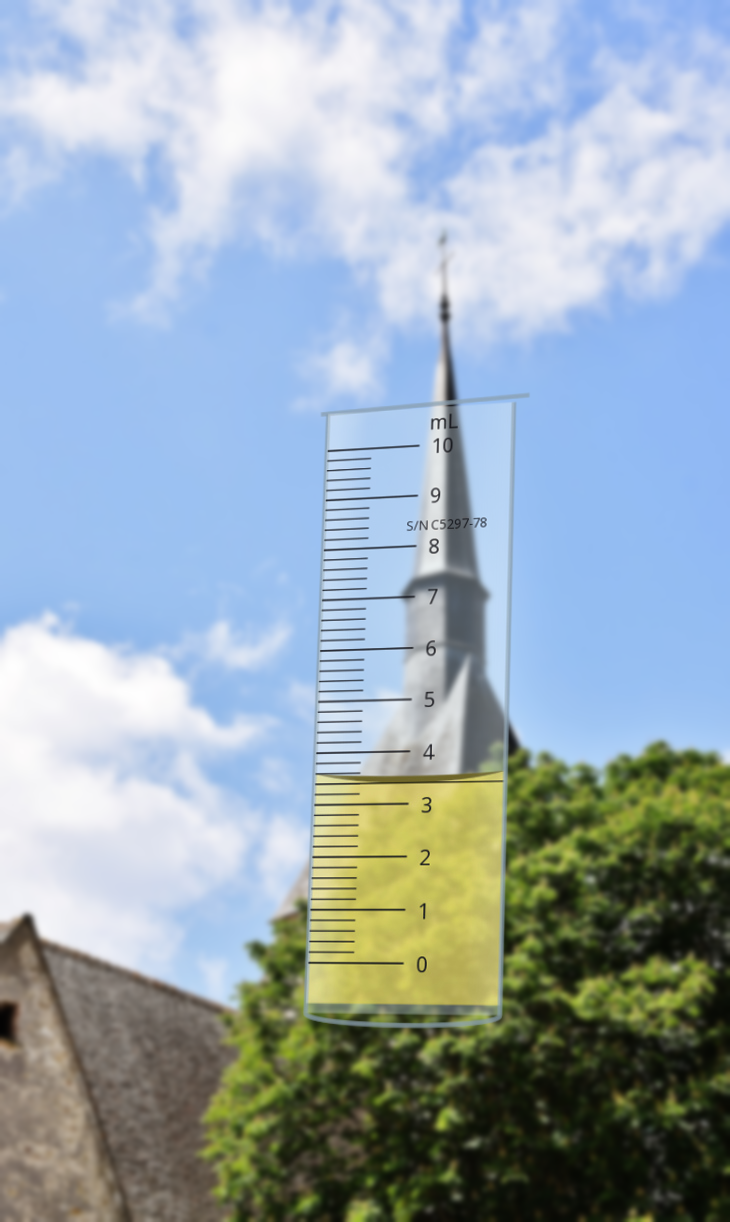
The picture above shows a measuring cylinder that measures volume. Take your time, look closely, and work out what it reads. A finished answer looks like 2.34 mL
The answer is 3.4 mL
